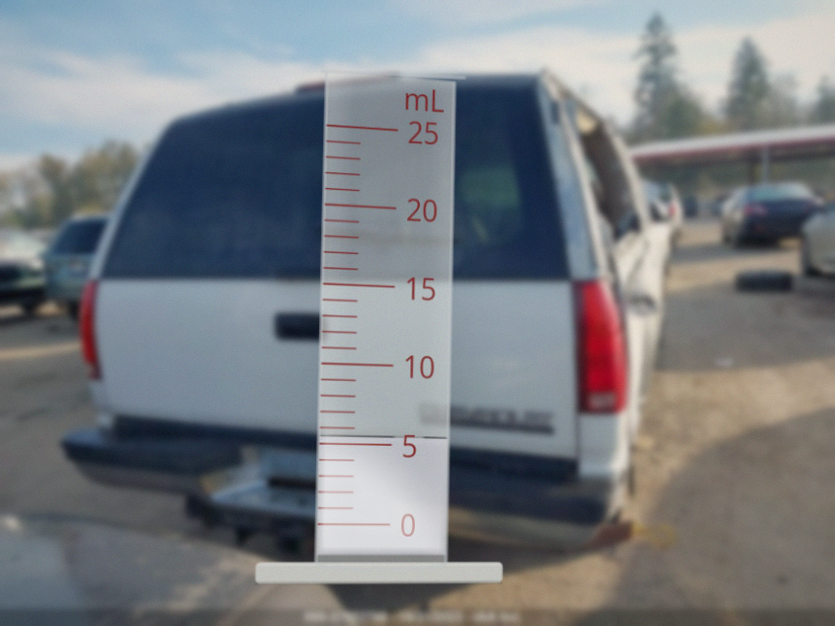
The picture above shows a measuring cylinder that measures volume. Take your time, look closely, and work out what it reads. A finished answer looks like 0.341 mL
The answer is 5.5 mL
